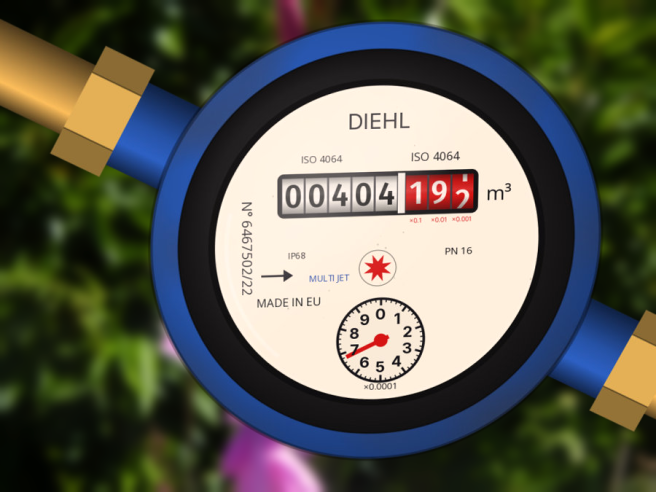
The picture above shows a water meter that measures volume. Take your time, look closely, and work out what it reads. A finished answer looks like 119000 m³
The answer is 404.1916 m³
